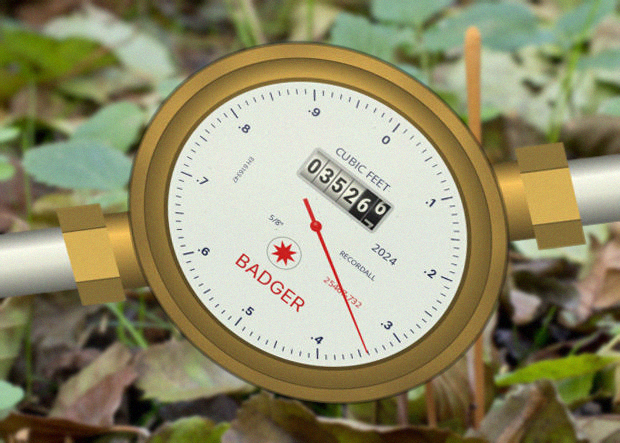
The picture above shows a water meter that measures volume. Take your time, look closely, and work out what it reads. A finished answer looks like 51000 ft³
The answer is 35266.34 ft³
